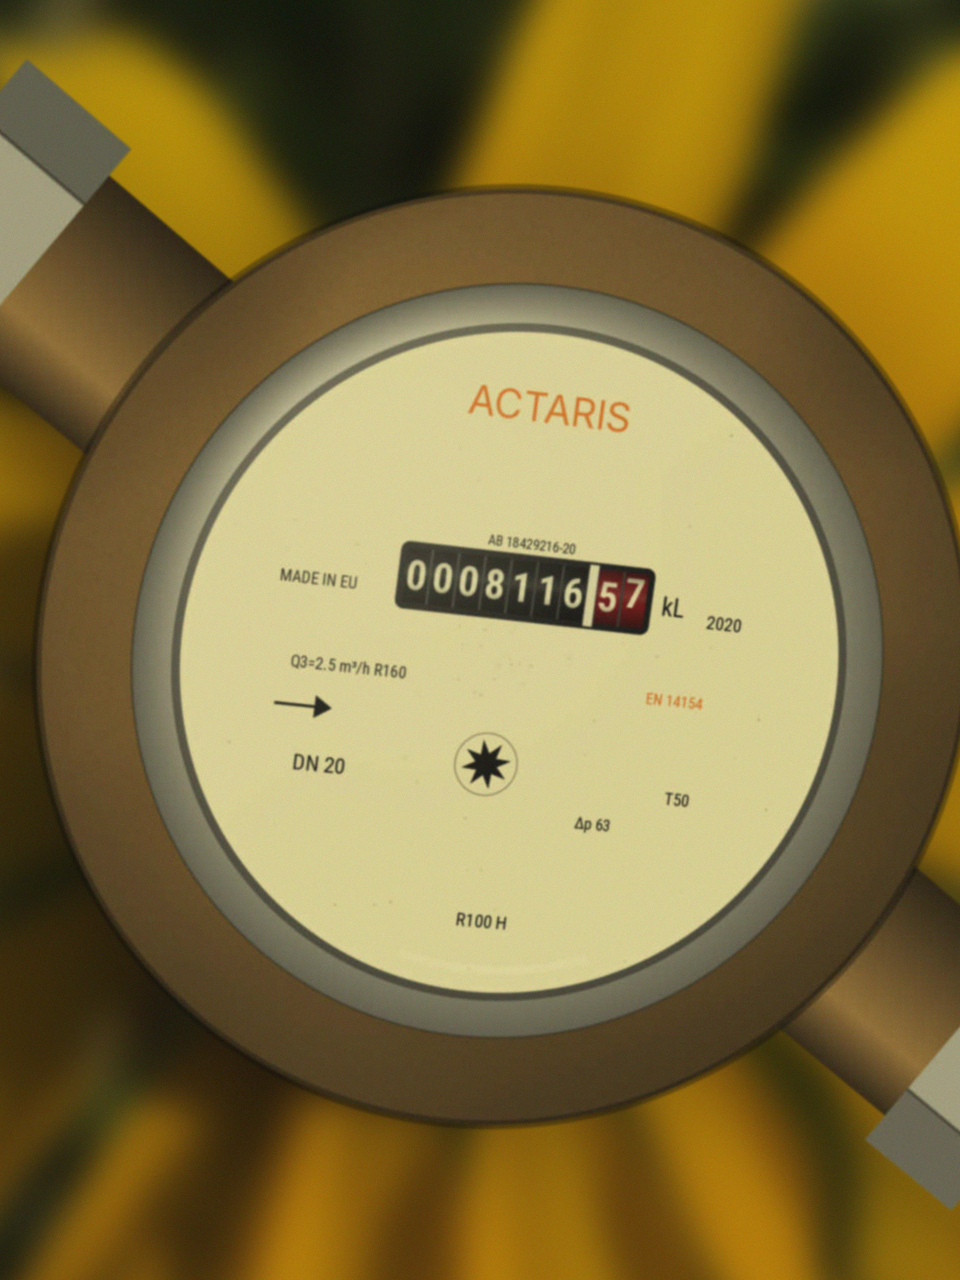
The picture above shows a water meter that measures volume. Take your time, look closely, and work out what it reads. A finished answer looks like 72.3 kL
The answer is 8116.57 kL
